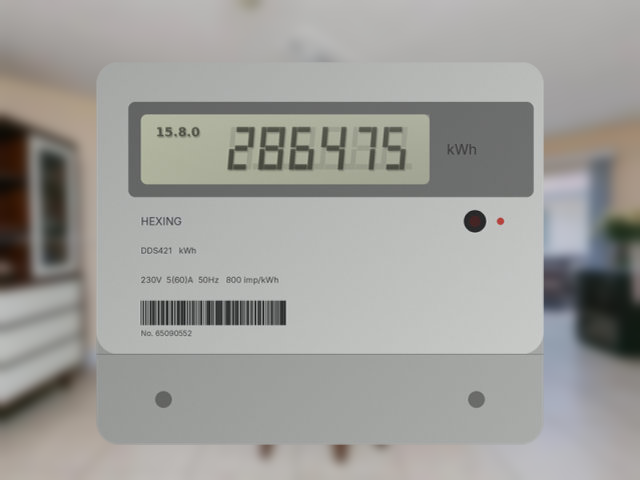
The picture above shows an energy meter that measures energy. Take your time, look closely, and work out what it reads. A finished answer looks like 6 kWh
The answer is 286475 kWh
